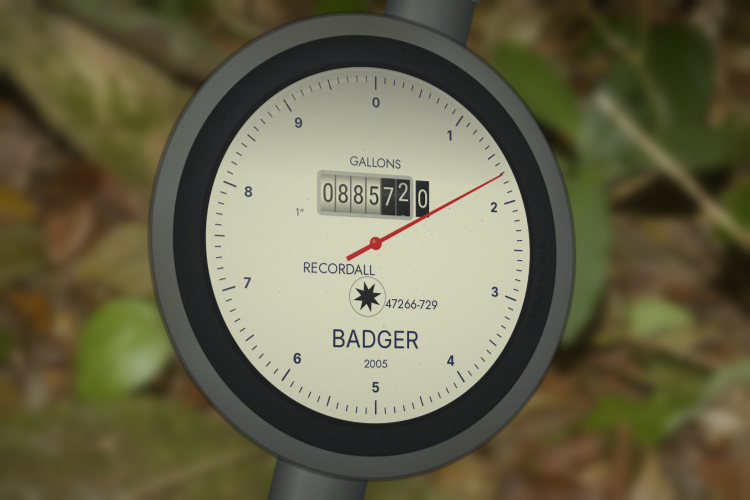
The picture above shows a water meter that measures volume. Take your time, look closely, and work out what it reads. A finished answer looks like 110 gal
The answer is 885721.7 gal
